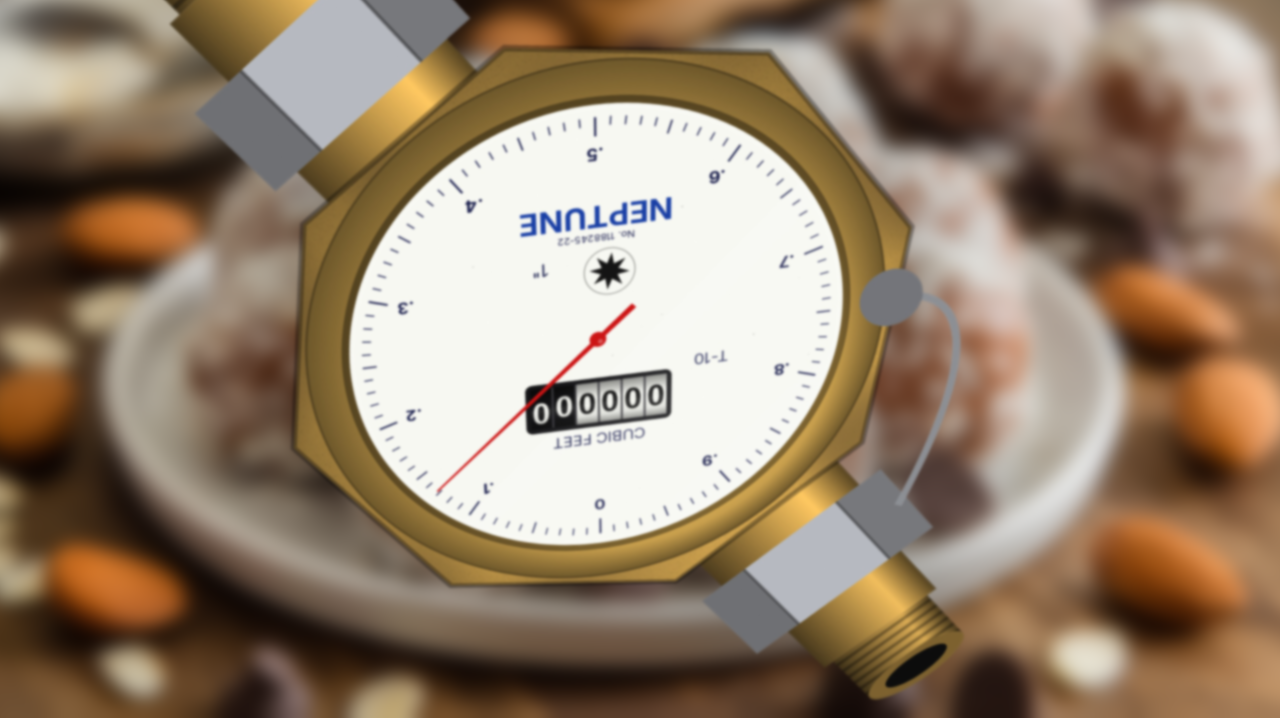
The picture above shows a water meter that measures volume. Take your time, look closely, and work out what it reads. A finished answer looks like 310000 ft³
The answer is 0.13 ft³
